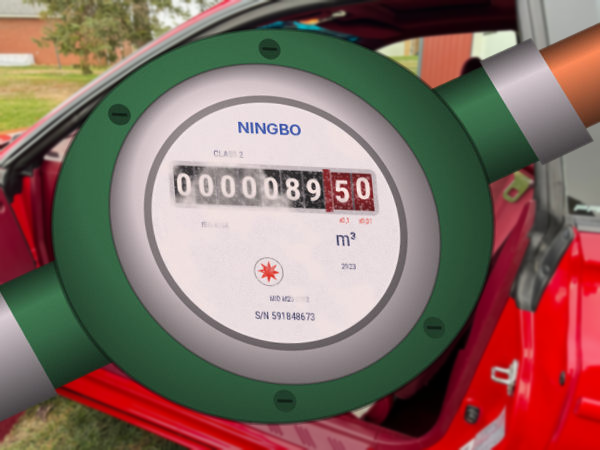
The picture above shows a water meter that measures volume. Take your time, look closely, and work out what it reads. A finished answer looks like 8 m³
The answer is 89.50 m³
